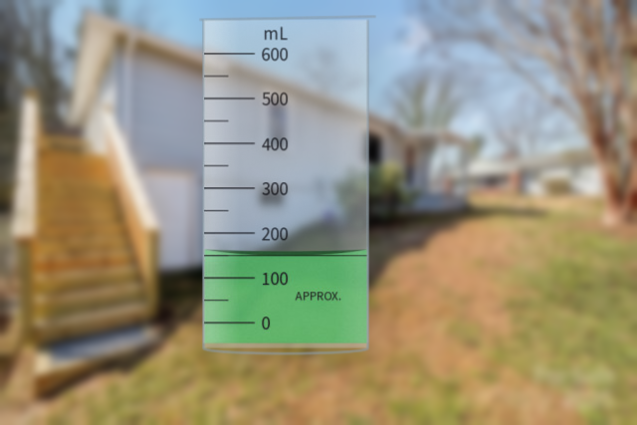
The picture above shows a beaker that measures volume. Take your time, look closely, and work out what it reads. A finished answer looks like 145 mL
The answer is 150 mL
